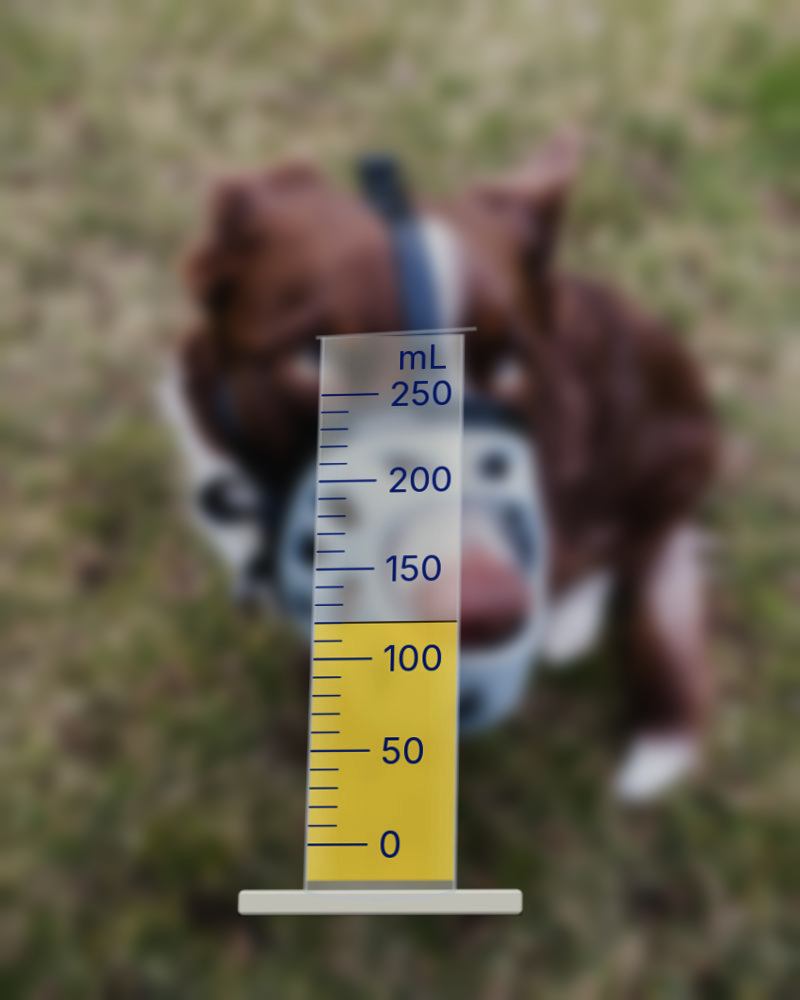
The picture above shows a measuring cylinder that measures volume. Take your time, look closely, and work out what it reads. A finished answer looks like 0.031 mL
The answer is 120 mL
